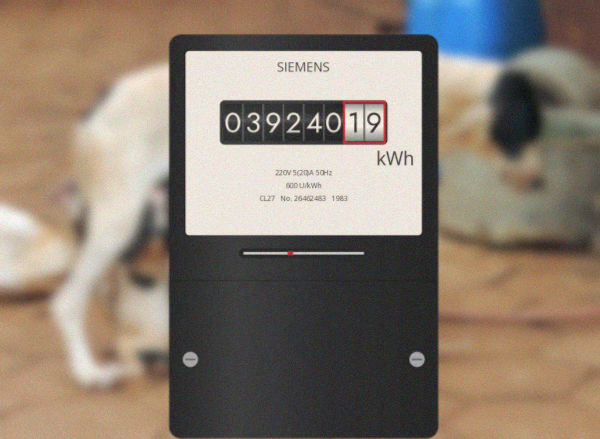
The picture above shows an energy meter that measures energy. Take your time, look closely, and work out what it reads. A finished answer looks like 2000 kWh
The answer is 39240.19 kWh
